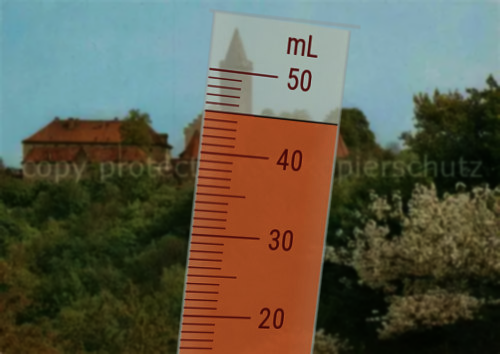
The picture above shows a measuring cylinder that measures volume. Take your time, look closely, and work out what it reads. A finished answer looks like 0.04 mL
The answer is 45 mL
